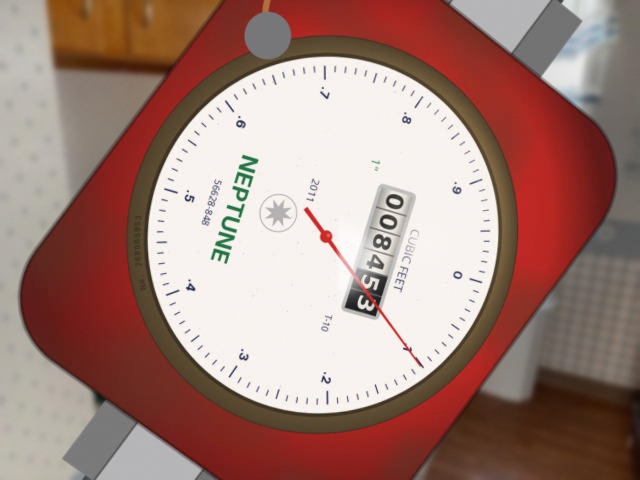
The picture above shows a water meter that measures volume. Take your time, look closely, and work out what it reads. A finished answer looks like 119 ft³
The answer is 8453.10 ft³
